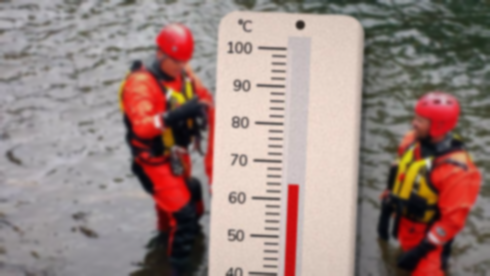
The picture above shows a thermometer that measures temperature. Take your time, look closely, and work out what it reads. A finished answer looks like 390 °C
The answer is 64 °C
